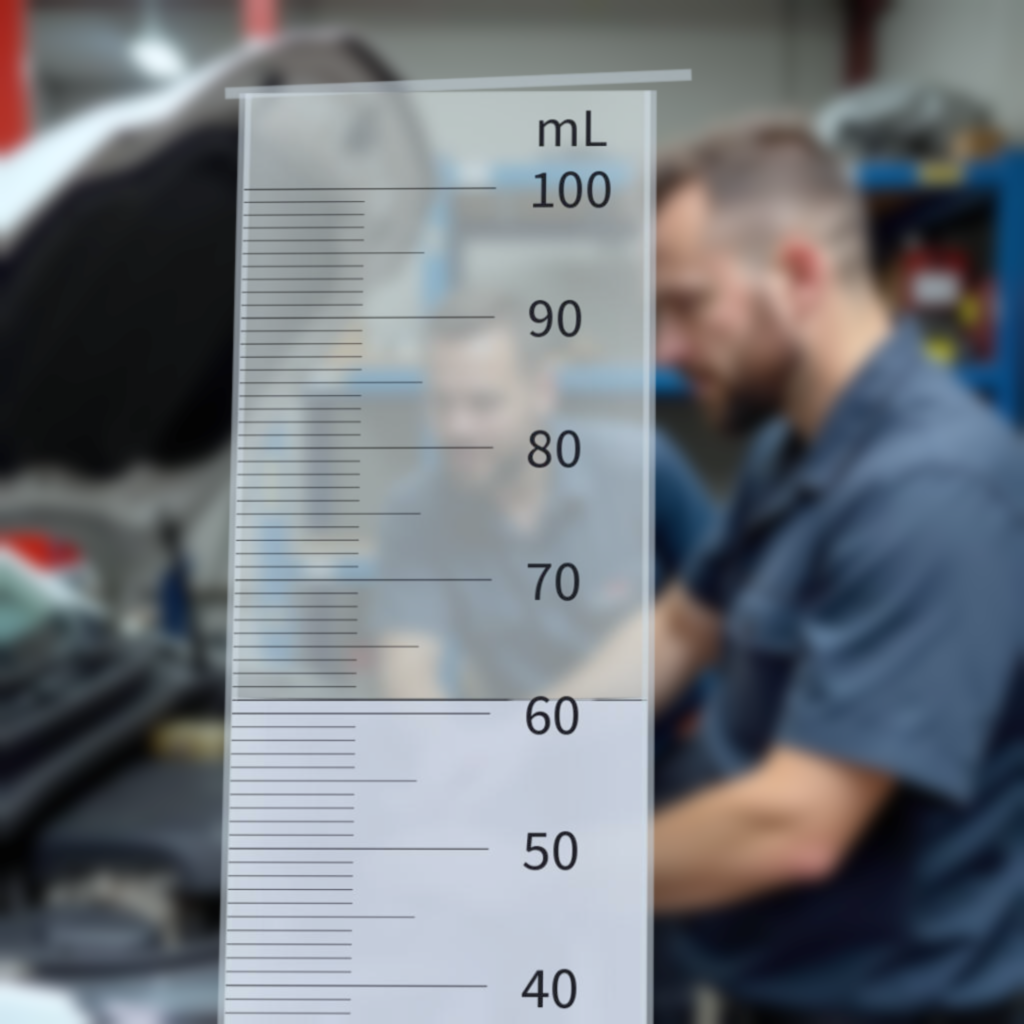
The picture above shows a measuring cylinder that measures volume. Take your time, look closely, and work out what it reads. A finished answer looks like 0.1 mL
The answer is 61 mL
